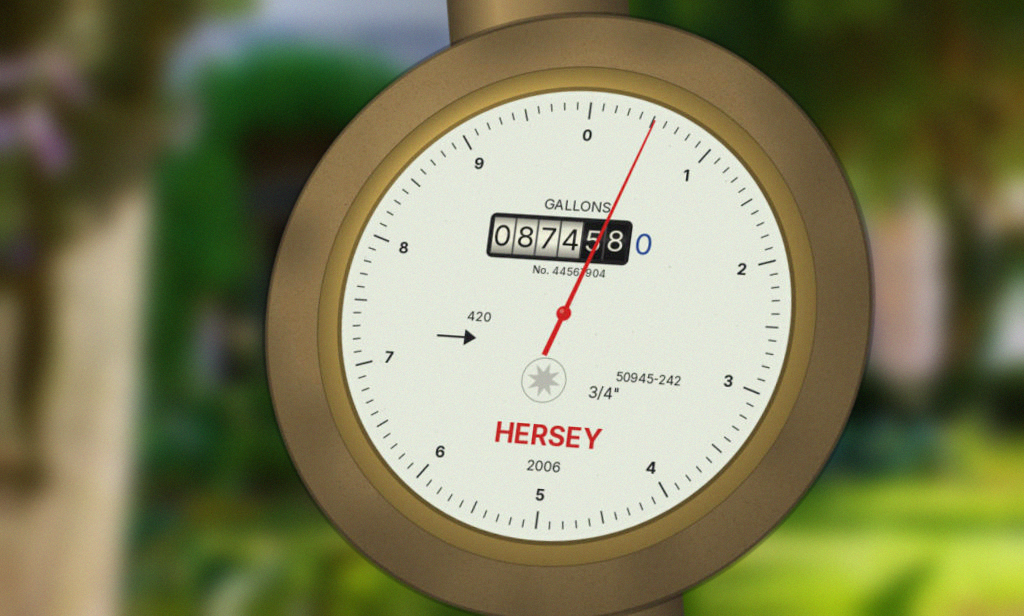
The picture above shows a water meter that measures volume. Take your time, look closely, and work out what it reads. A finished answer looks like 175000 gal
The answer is 874580.5 gal
